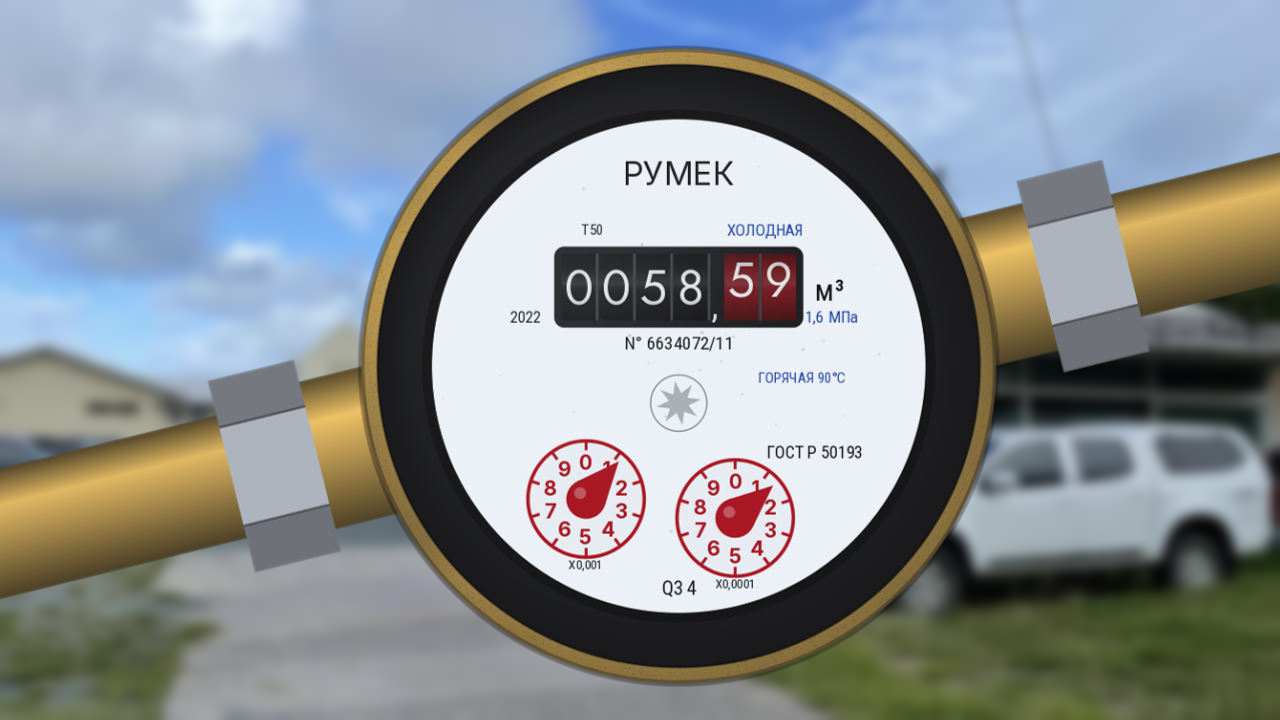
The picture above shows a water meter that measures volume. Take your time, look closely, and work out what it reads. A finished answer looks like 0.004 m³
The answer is 58.5911 m³
